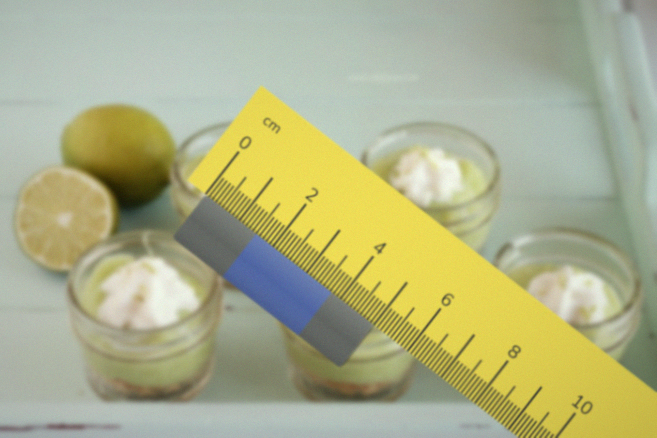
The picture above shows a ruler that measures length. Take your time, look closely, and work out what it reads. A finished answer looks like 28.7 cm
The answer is 5 cm
